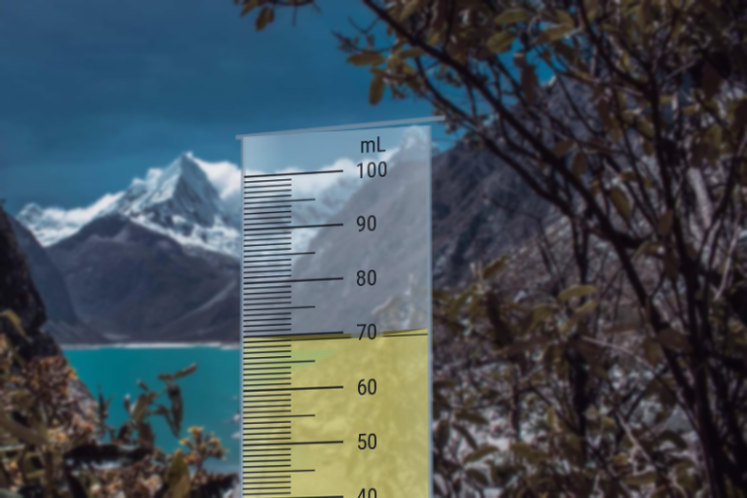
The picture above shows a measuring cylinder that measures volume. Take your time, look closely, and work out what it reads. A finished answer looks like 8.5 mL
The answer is 69 mL
